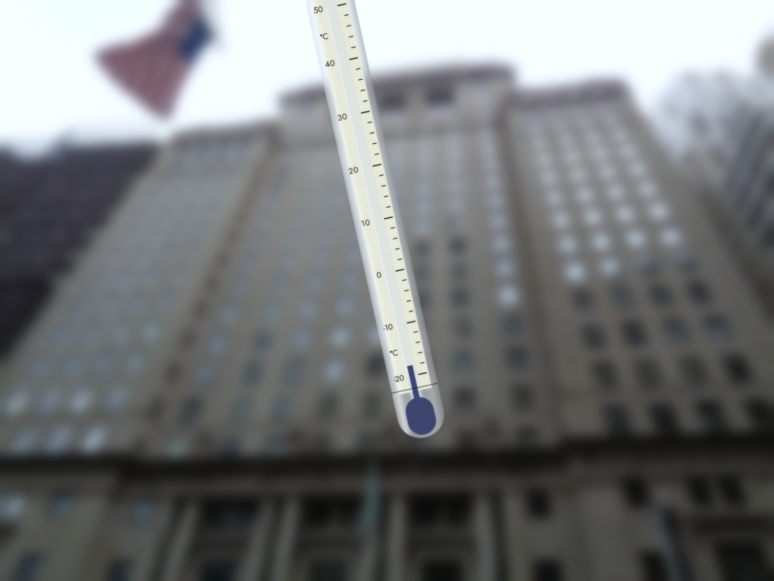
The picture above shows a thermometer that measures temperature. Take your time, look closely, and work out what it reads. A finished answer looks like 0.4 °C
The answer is -18 °C
